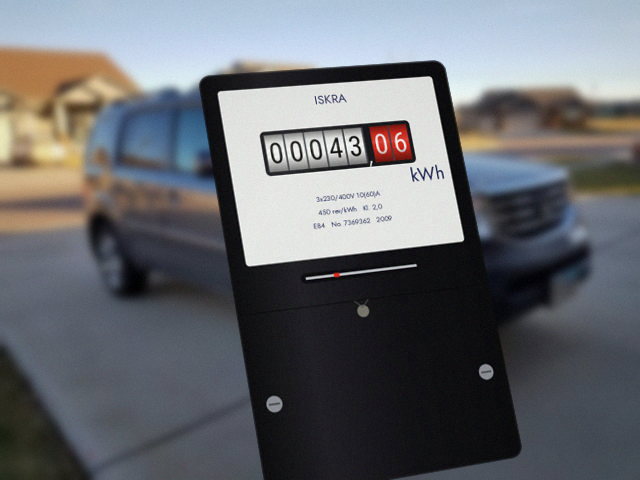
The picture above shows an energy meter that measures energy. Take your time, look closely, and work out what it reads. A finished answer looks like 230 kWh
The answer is 43.06 kWh
